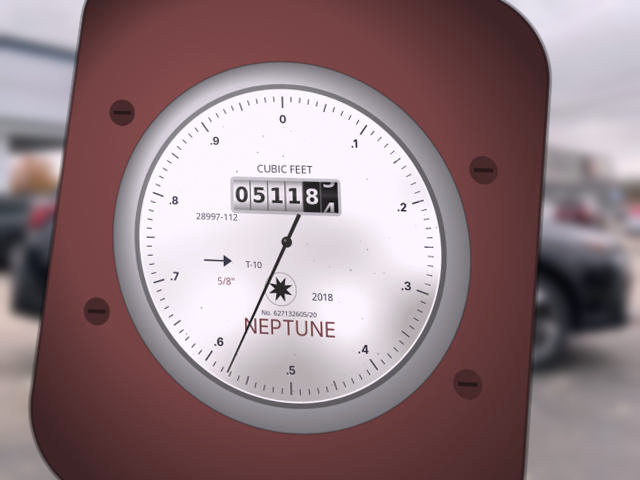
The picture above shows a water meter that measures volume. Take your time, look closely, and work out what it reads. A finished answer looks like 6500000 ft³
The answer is 51183.57 ft³
